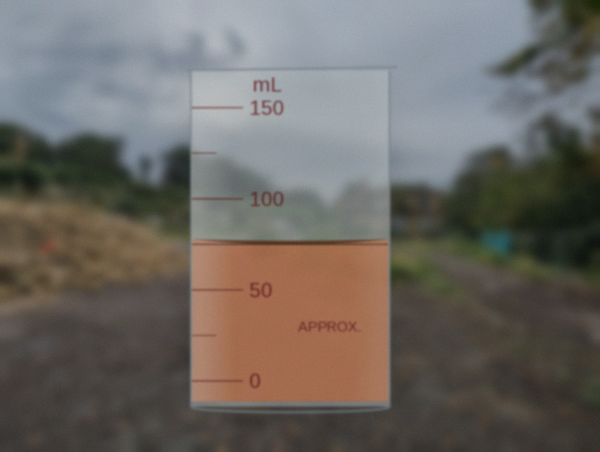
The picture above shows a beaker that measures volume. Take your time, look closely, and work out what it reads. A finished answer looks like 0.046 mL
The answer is 75 mL
